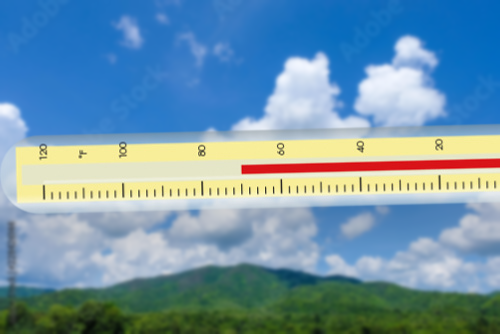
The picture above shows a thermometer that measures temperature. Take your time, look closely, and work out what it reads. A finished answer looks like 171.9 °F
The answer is 70 °F
